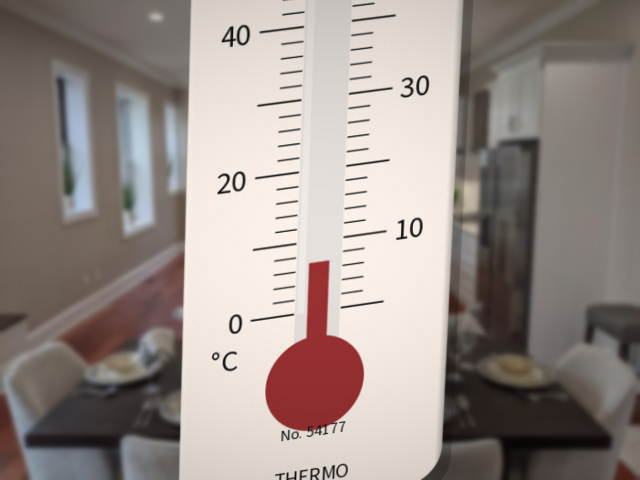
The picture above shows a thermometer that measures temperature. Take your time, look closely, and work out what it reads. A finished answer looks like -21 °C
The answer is 7 °C
